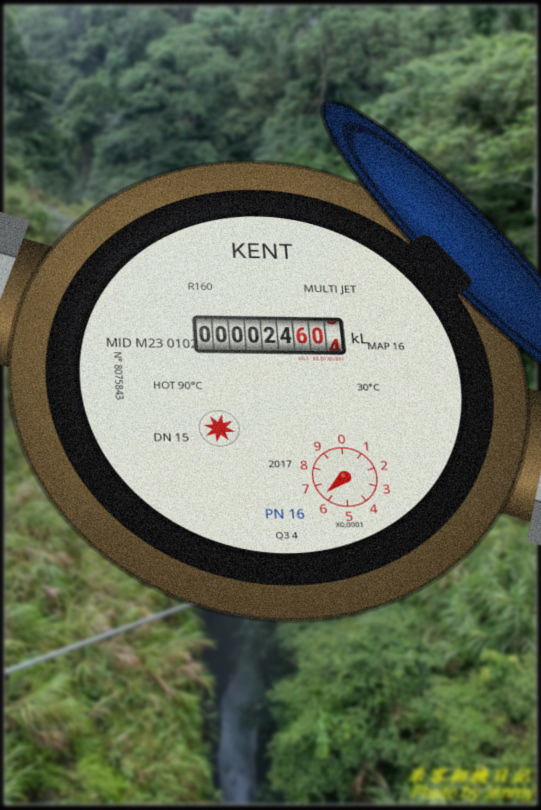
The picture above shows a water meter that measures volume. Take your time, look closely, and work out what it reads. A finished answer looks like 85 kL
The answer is 24.6036 kL
